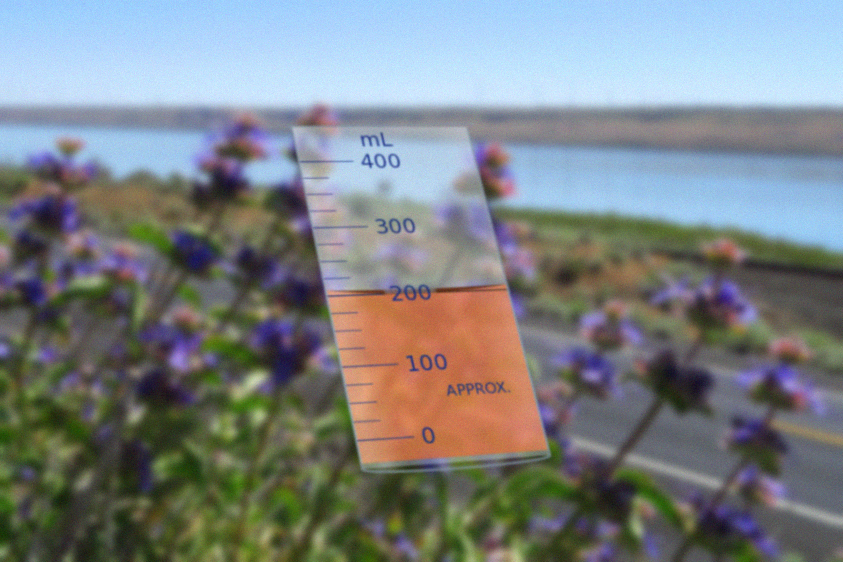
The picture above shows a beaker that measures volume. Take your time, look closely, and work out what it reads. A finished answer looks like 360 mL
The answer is 200 mL
